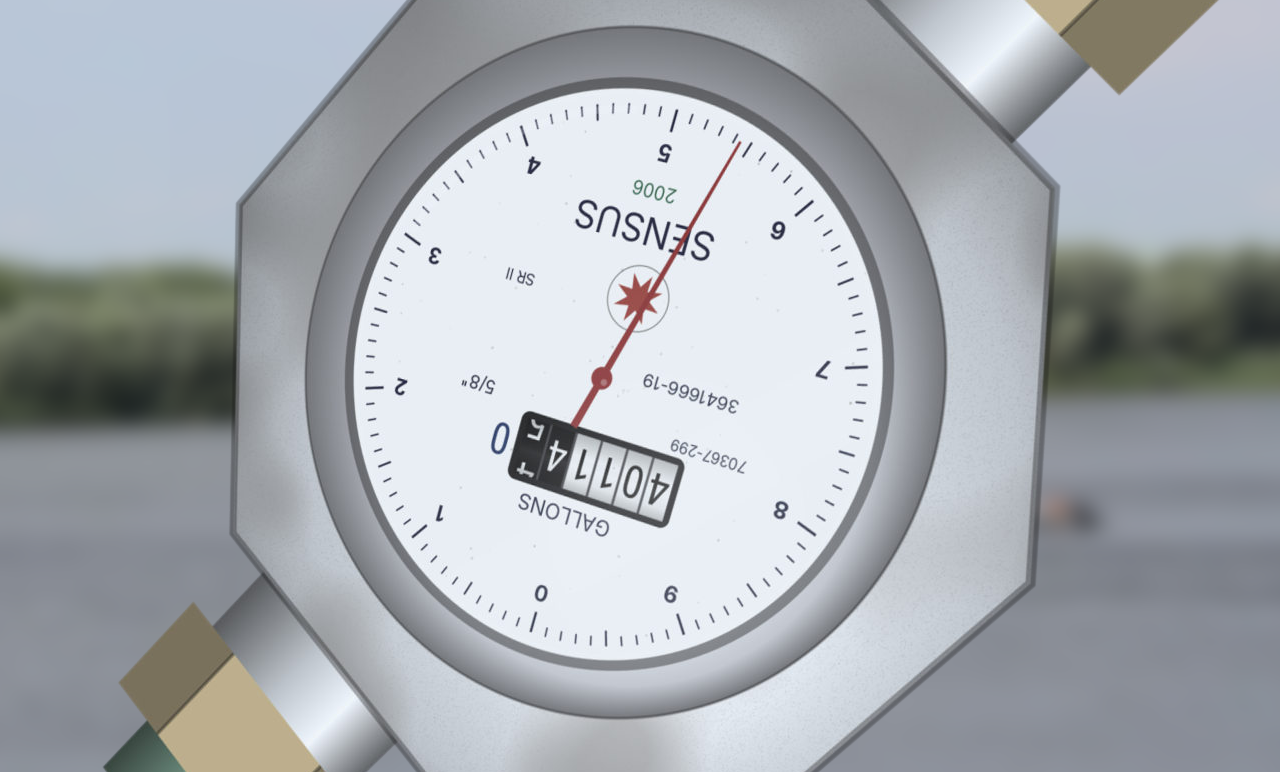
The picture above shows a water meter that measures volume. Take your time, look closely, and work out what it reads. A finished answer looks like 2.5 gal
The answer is 4011445.4 gal
